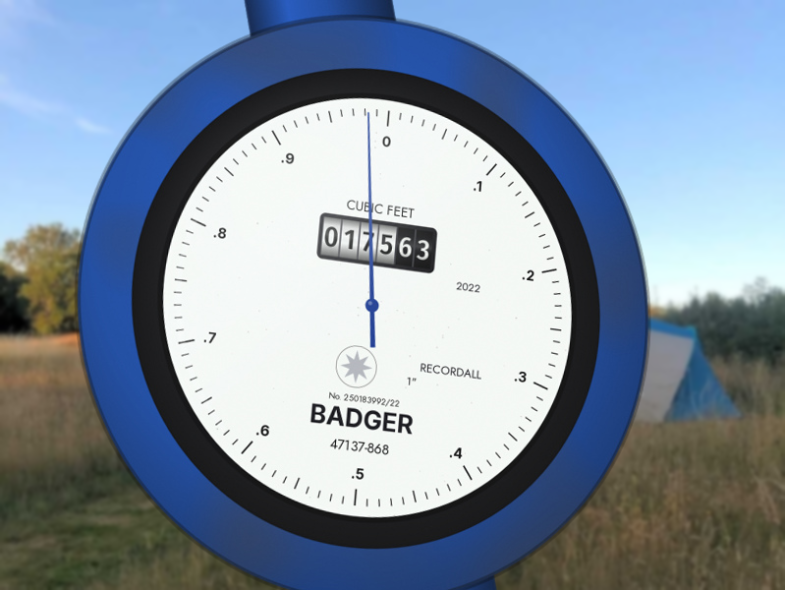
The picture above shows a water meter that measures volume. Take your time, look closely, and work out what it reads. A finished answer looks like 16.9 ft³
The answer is 17562.98 ft³
